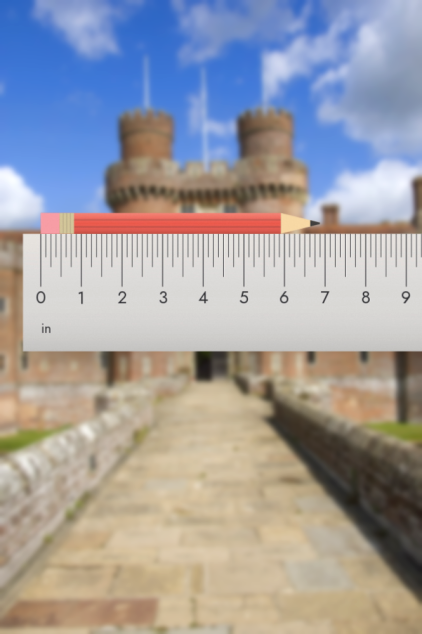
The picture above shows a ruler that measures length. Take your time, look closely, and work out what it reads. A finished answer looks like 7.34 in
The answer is 6.875 in
